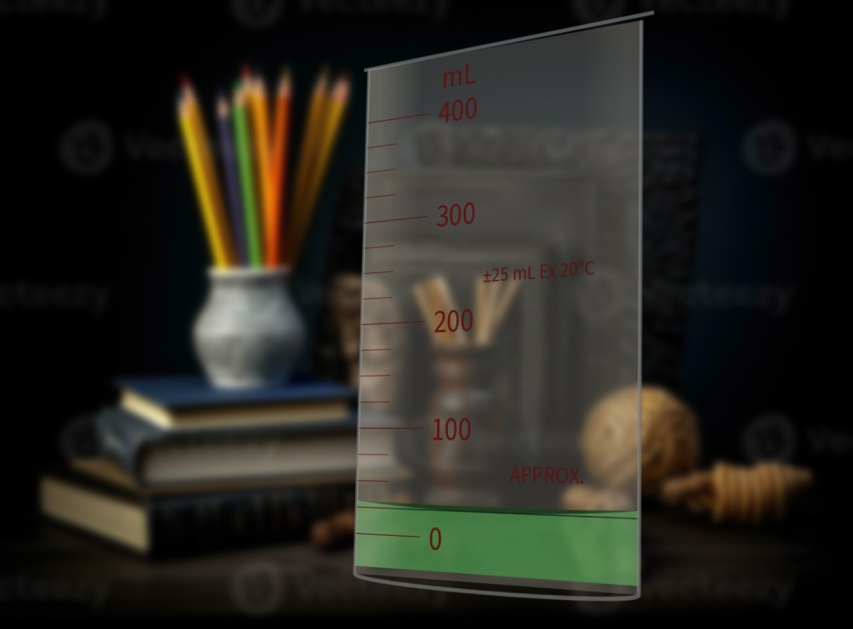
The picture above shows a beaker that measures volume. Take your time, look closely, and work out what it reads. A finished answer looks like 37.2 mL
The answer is 25 mL
